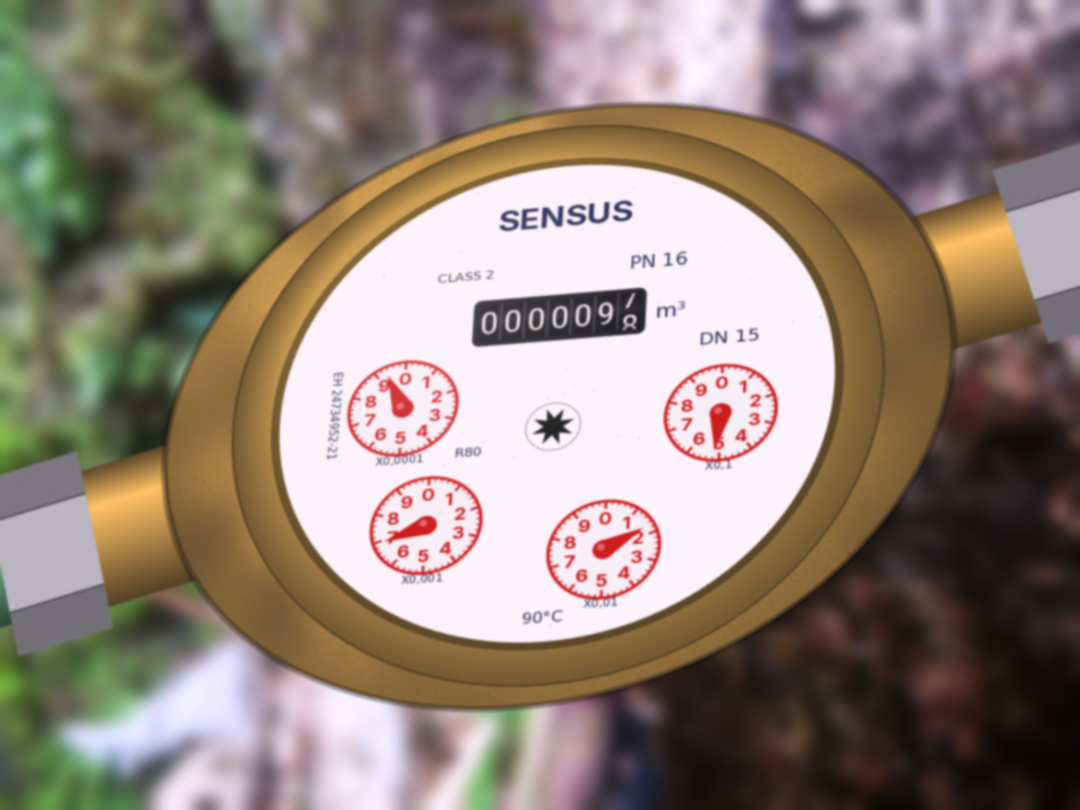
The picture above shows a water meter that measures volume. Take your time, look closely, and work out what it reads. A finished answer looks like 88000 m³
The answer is 97.5169 m³
